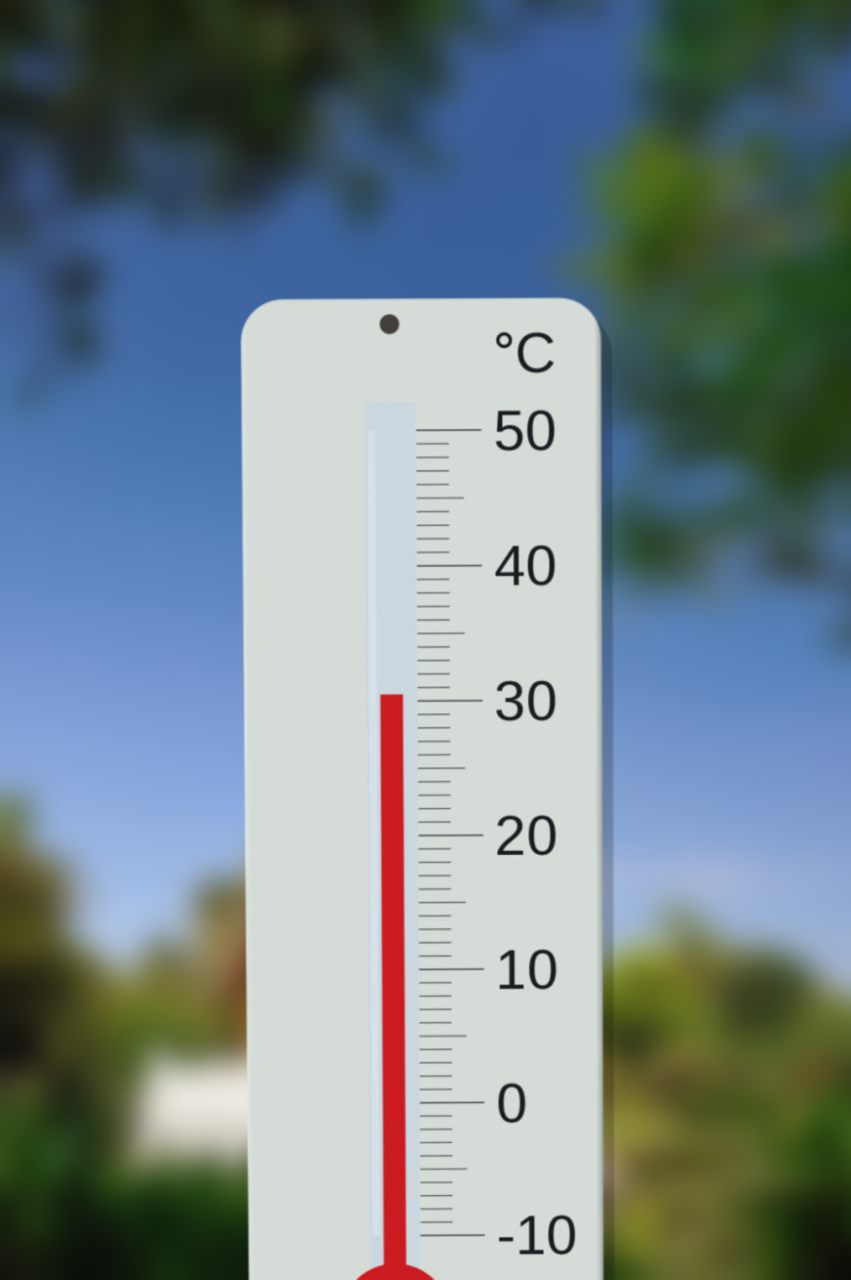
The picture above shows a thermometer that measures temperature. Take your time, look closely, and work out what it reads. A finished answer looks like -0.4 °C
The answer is 30.5 °C
